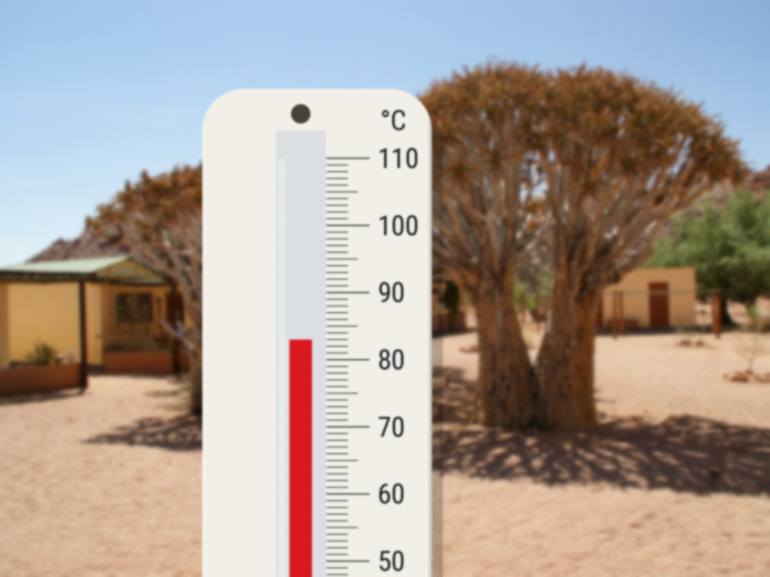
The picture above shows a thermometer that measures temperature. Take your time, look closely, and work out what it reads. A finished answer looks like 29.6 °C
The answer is 83 °C
